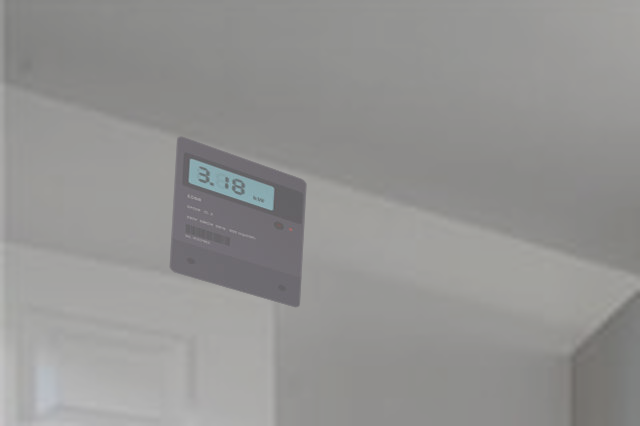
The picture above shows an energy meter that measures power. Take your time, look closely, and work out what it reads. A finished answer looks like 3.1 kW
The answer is 3.18 kW
